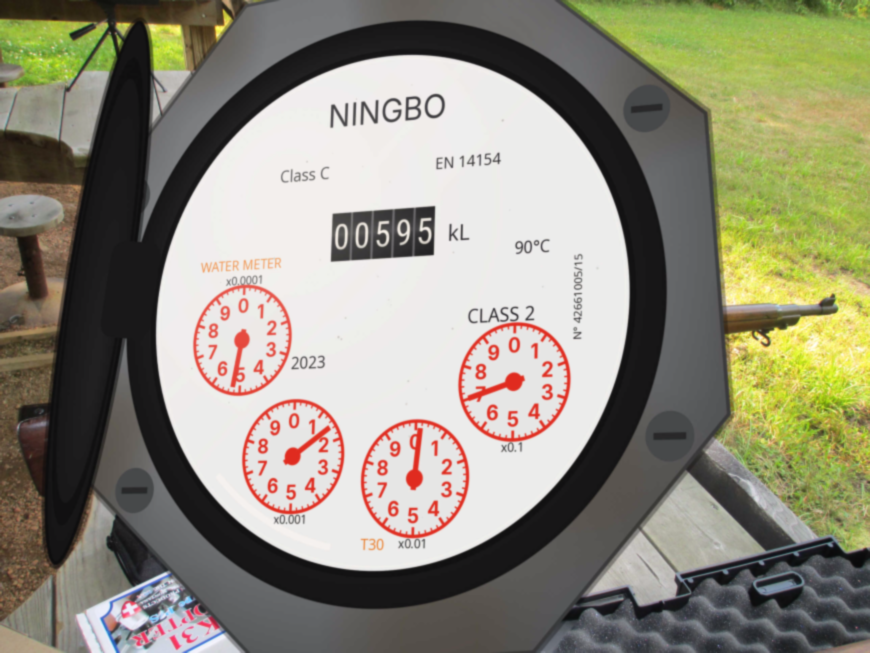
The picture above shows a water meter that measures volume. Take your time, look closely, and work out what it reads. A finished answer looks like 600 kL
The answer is 595.7015 kL
